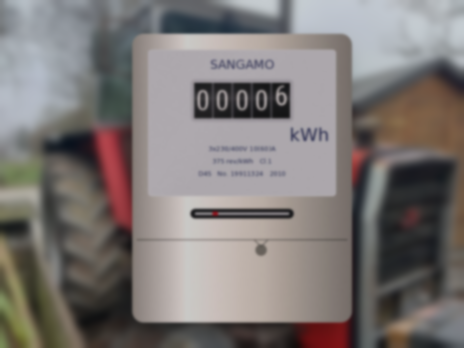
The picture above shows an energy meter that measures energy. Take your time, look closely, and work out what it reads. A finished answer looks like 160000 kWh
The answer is 6 kWh
